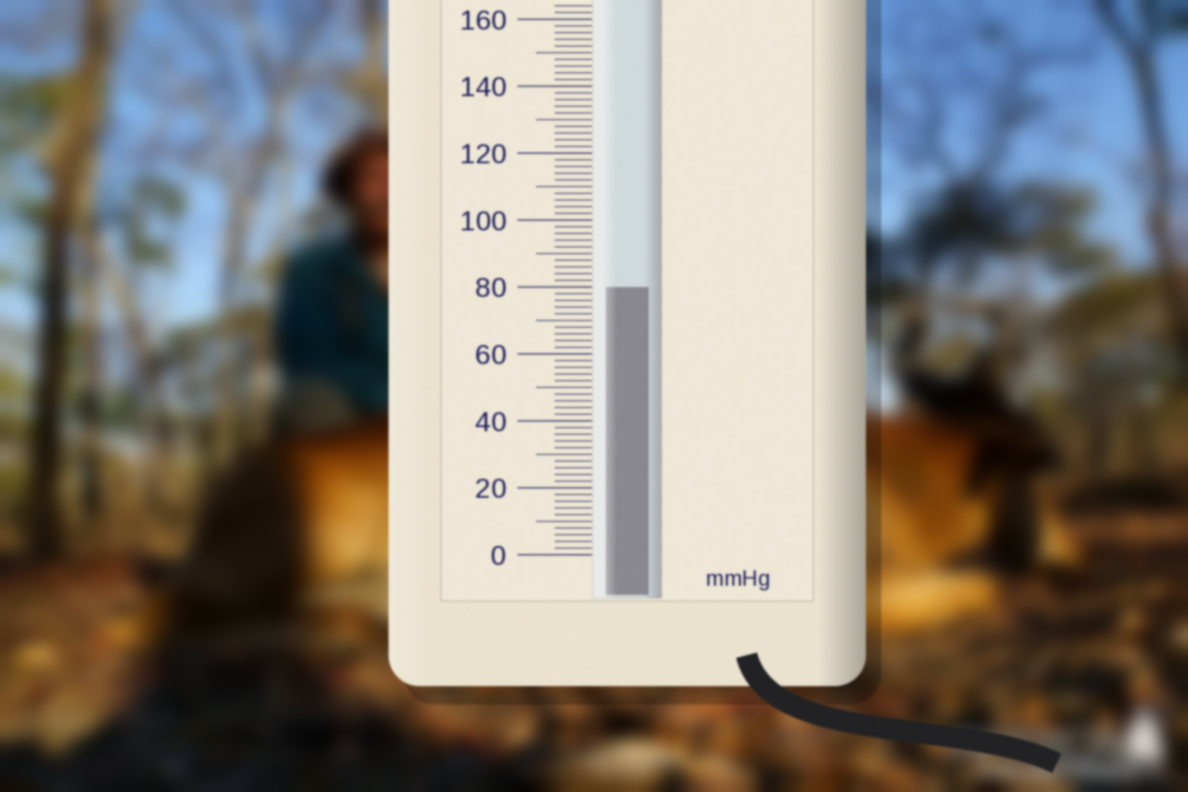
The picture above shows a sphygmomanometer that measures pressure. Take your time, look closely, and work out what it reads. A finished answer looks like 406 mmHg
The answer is 80 mmHg
